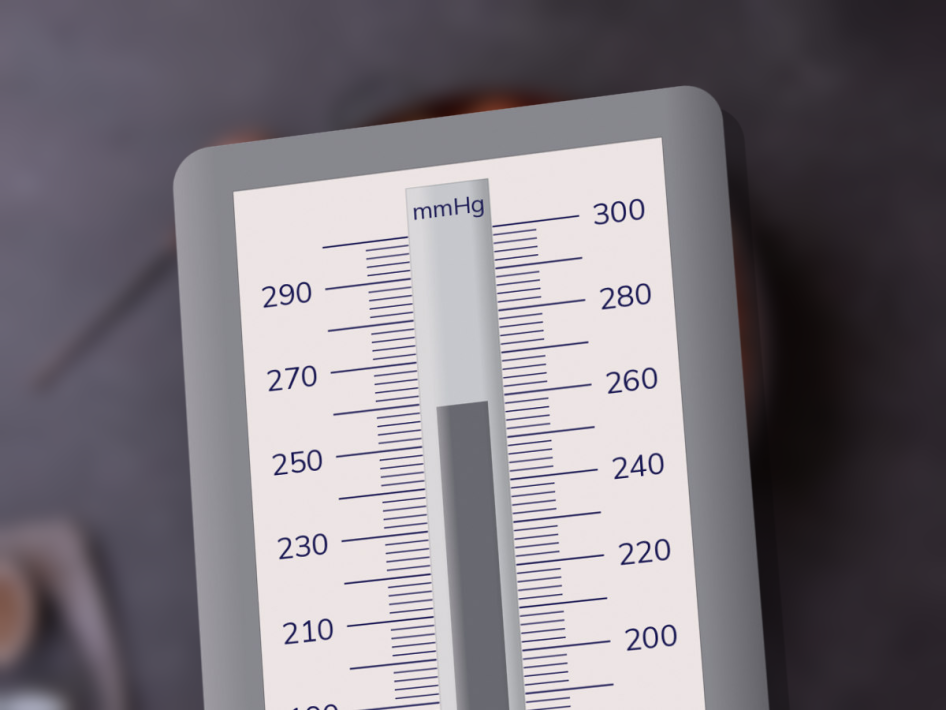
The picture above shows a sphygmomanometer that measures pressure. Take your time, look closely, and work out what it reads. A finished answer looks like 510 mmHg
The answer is 259 mmHg
